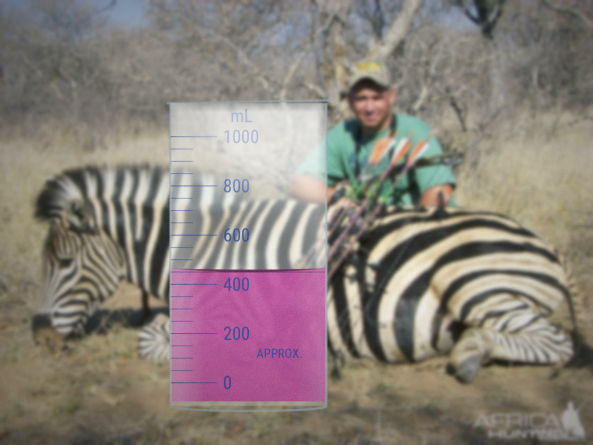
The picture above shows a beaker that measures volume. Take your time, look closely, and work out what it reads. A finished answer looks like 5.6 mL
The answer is 450 mL
